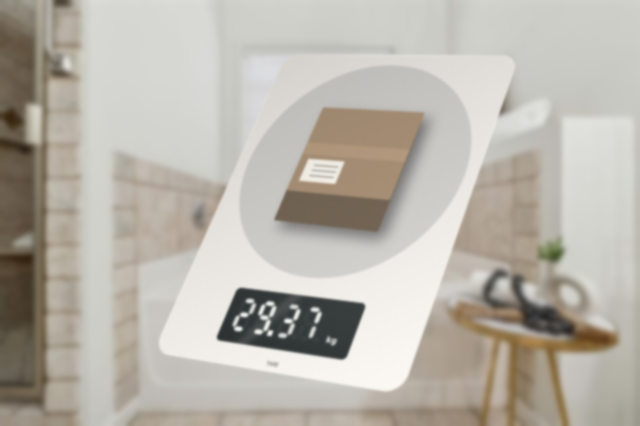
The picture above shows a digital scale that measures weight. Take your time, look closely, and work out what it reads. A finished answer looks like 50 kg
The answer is 29.37 kg
